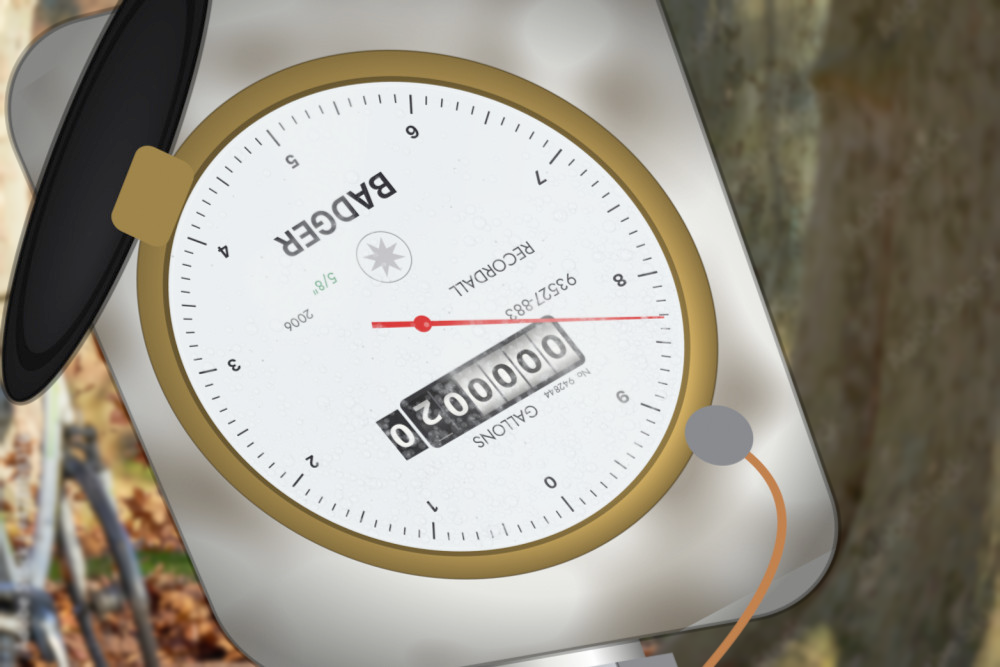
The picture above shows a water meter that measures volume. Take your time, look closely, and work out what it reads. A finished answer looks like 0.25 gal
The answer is 18.3 gal
